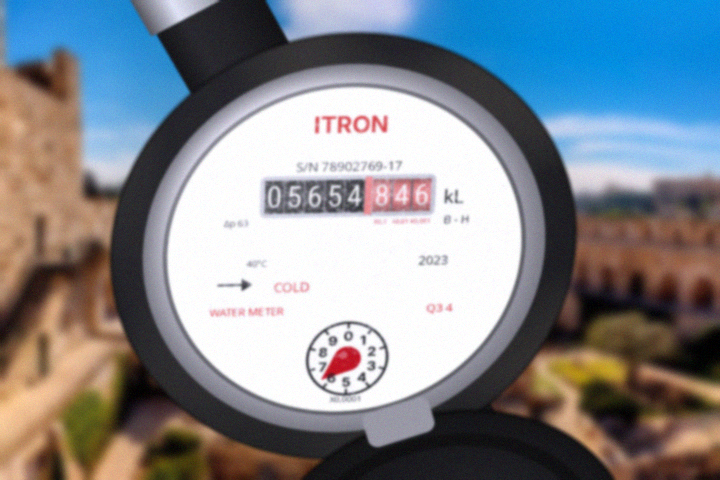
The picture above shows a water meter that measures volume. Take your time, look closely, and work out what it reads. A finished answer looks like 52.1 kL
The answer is 5654.8466 kL
